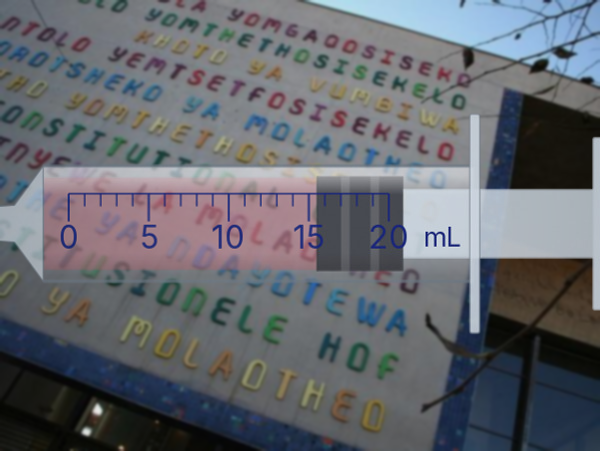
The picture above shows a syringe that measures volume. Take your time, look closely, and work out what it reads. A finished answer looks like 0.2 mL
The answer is 15.5 mL
